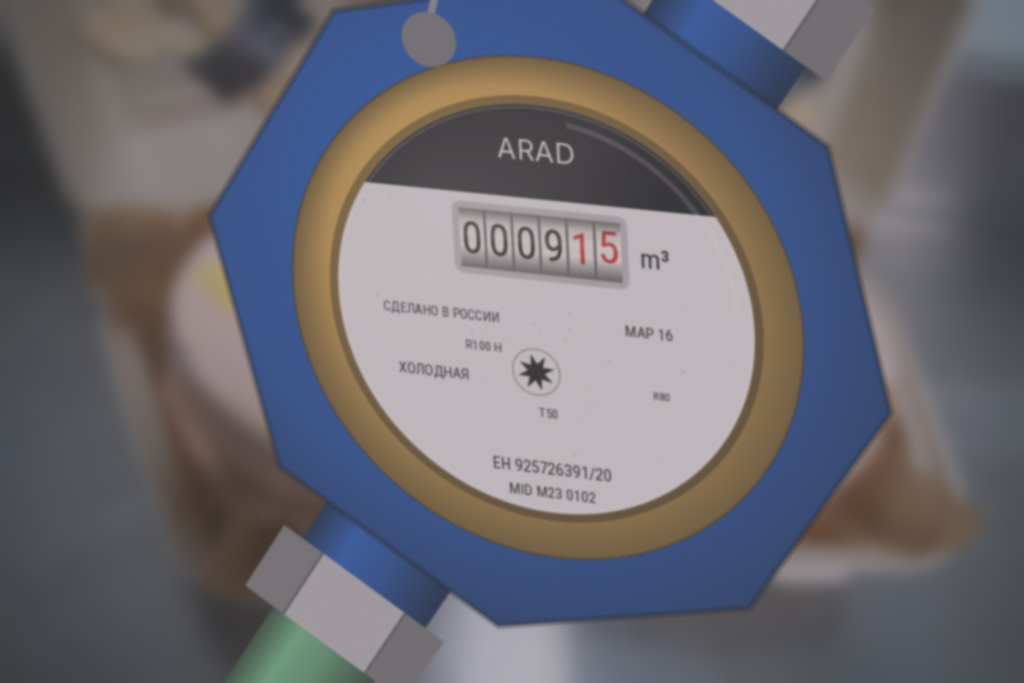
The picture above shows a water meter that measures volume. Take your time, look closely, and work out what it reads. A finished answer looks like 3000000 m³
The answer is 9.15 m³
